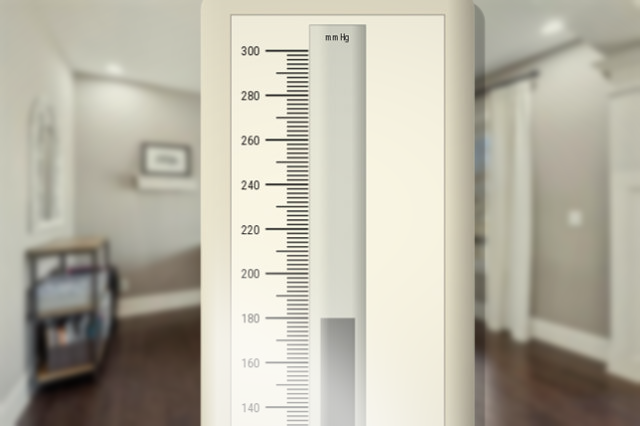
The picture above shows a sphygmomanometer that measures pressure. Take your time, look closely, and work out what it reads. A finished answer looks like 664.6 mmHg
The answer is 180 mmHg
